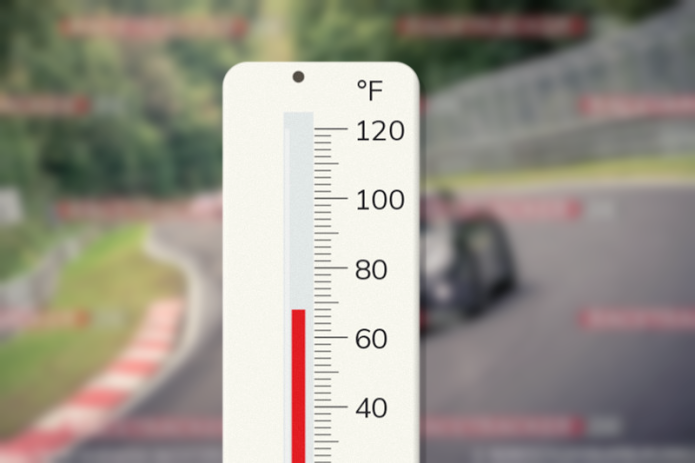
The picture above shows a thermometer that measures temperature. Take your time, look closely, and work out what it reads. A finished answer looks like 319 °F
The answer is 68 °F
